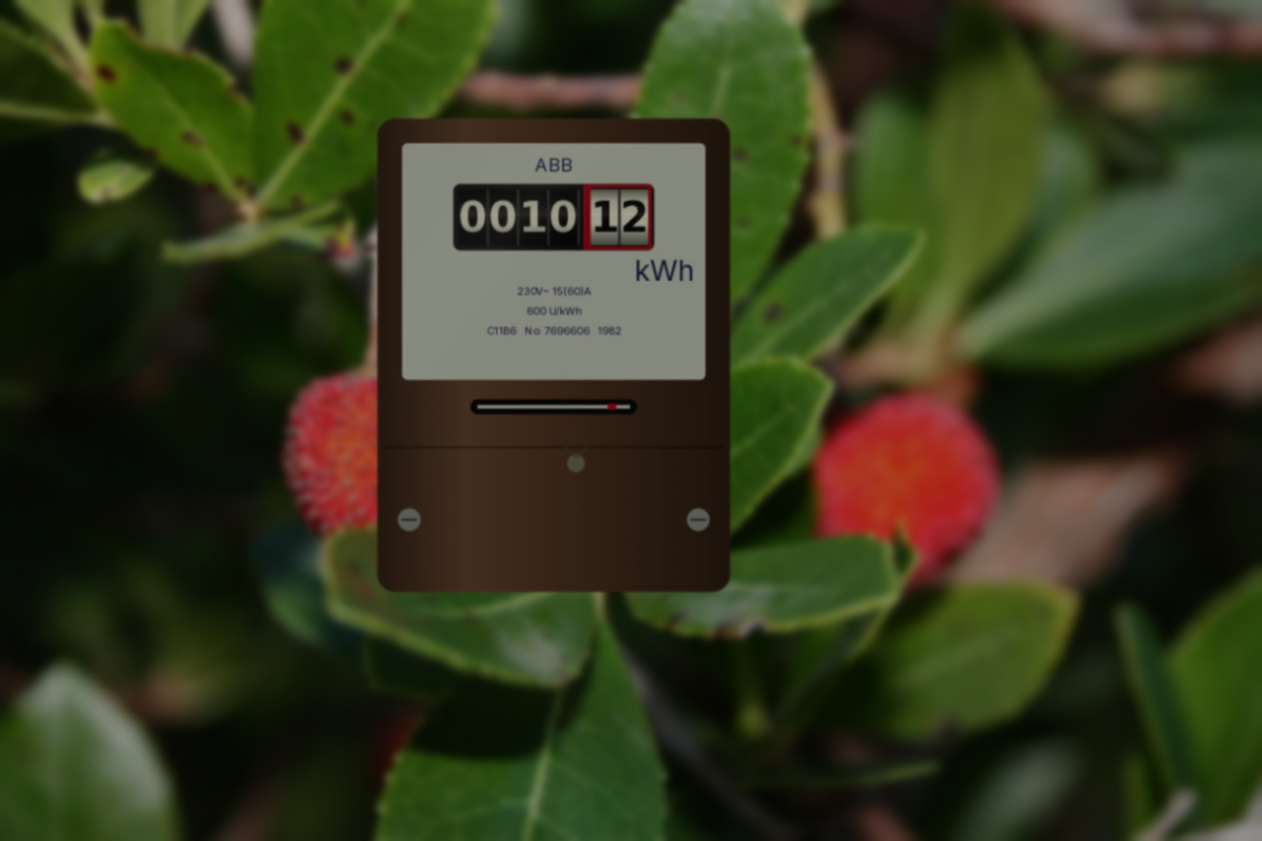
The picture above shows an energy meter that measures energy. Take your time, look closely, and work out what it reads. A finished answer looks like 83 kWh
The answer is 10.12 kWh
